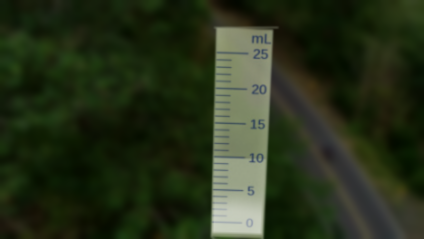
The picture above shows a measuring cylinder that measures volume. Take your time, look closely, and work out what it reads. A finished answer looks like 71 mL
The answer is 10 mL
